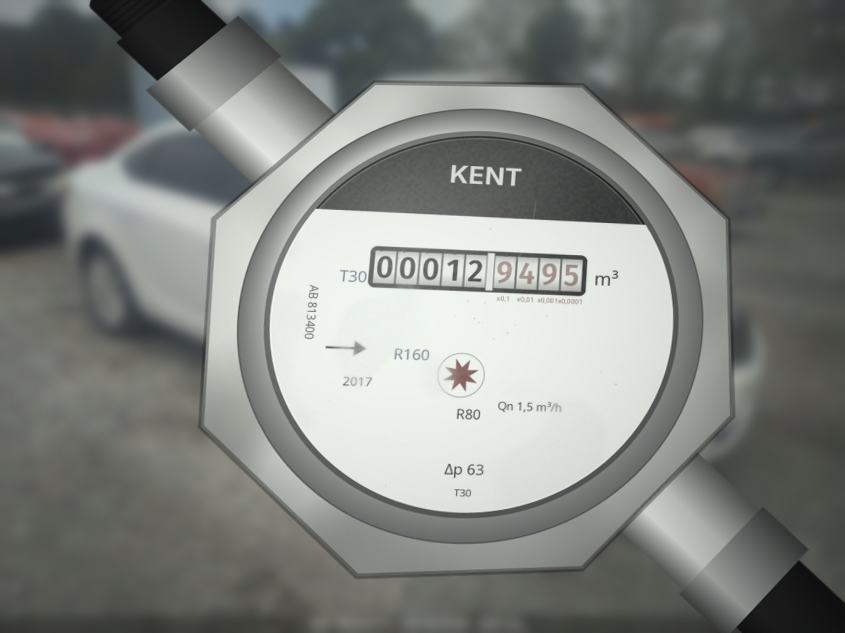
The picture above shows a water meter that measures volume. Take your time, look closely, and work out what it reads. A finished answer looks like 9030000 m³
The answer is 12.9495 m³
